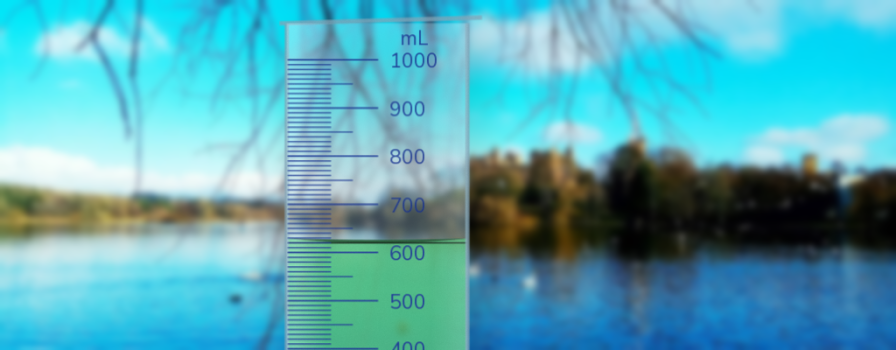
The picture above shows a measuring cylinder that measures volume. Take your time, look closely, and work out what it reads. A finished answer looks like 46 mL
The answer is 620 mL
